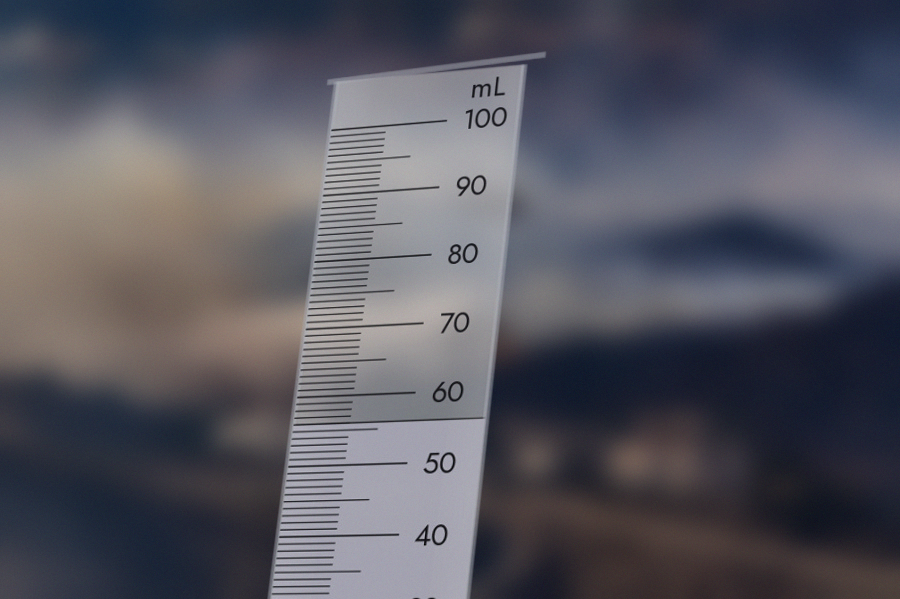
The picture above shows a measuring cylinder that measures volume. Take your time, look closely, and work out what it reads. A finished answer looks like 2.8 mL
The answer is 56 mL
